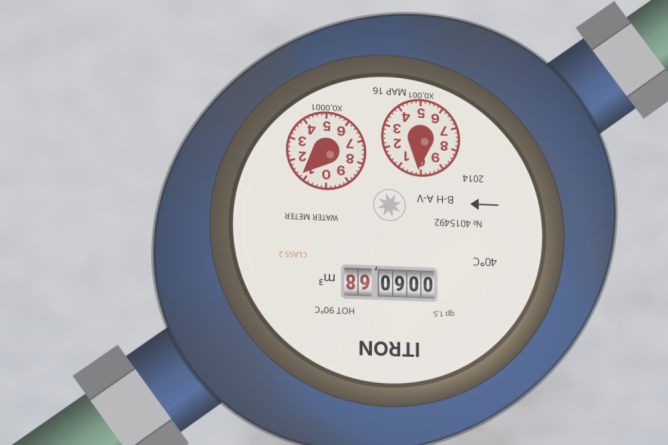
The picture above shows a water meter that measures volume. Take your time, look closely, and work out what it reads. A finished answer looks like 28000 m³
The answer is 60.6801 m³
